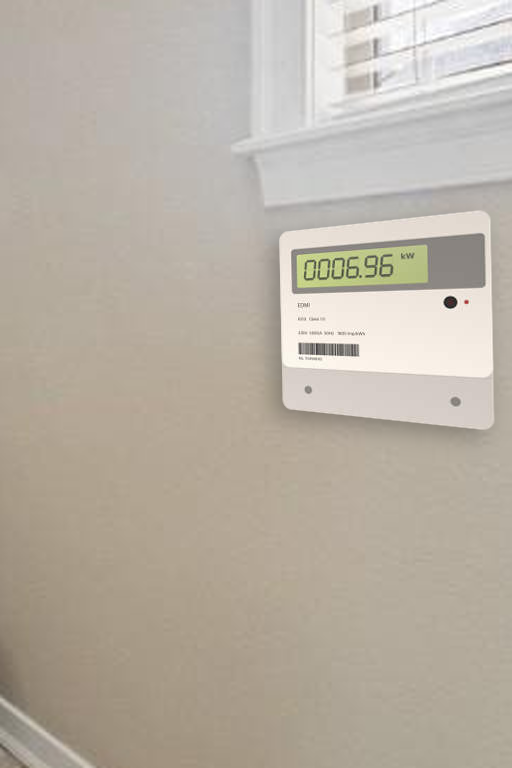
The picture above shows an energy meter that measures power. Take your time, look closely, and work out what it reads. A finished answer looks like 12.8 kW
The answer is 6.96 kW
